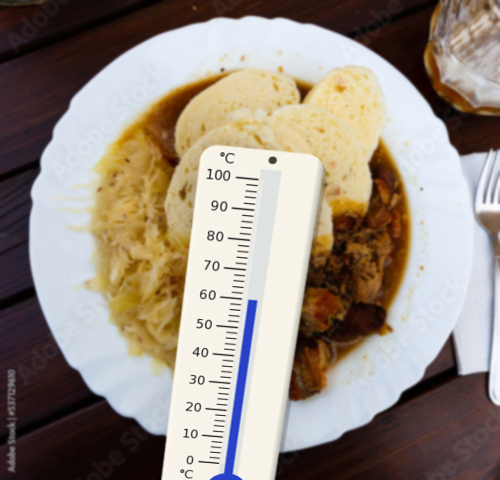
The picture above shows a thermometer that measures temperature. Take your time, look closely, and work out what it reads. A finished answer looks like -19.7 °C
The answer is 60 °C
